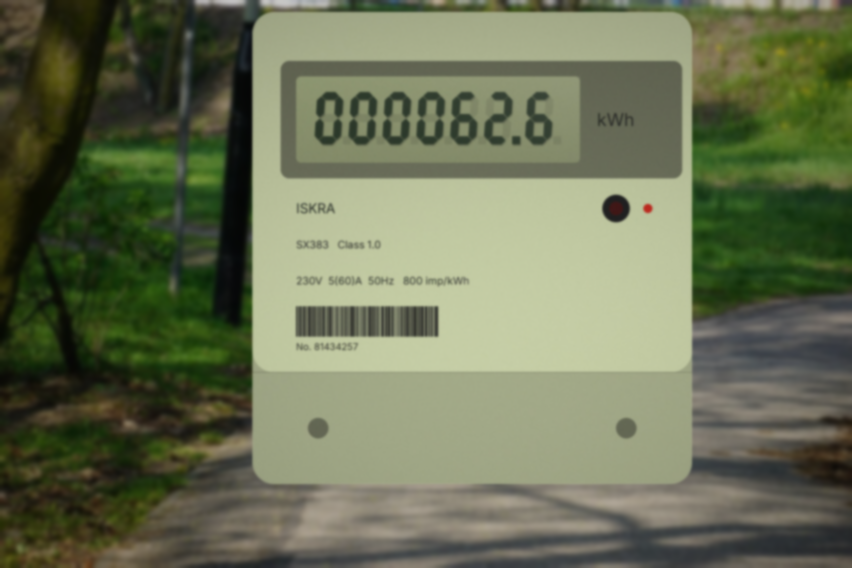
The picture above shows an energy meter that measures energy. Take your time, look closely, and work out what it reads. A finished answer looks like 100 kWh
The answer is 62.6 kWh
